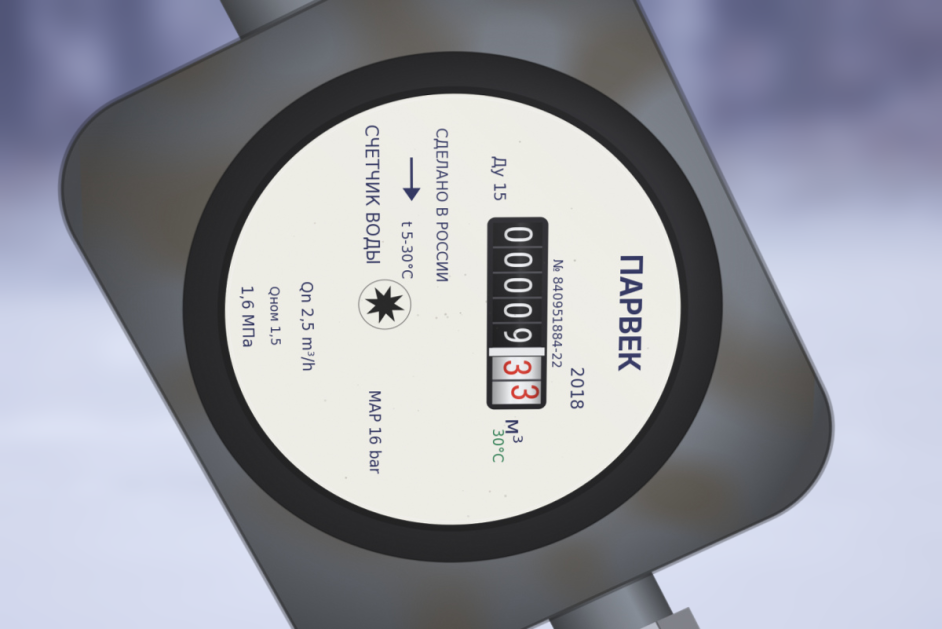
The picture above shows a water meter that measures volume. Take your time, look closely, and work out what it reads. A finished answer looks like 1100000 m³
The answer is 9.33 m³
